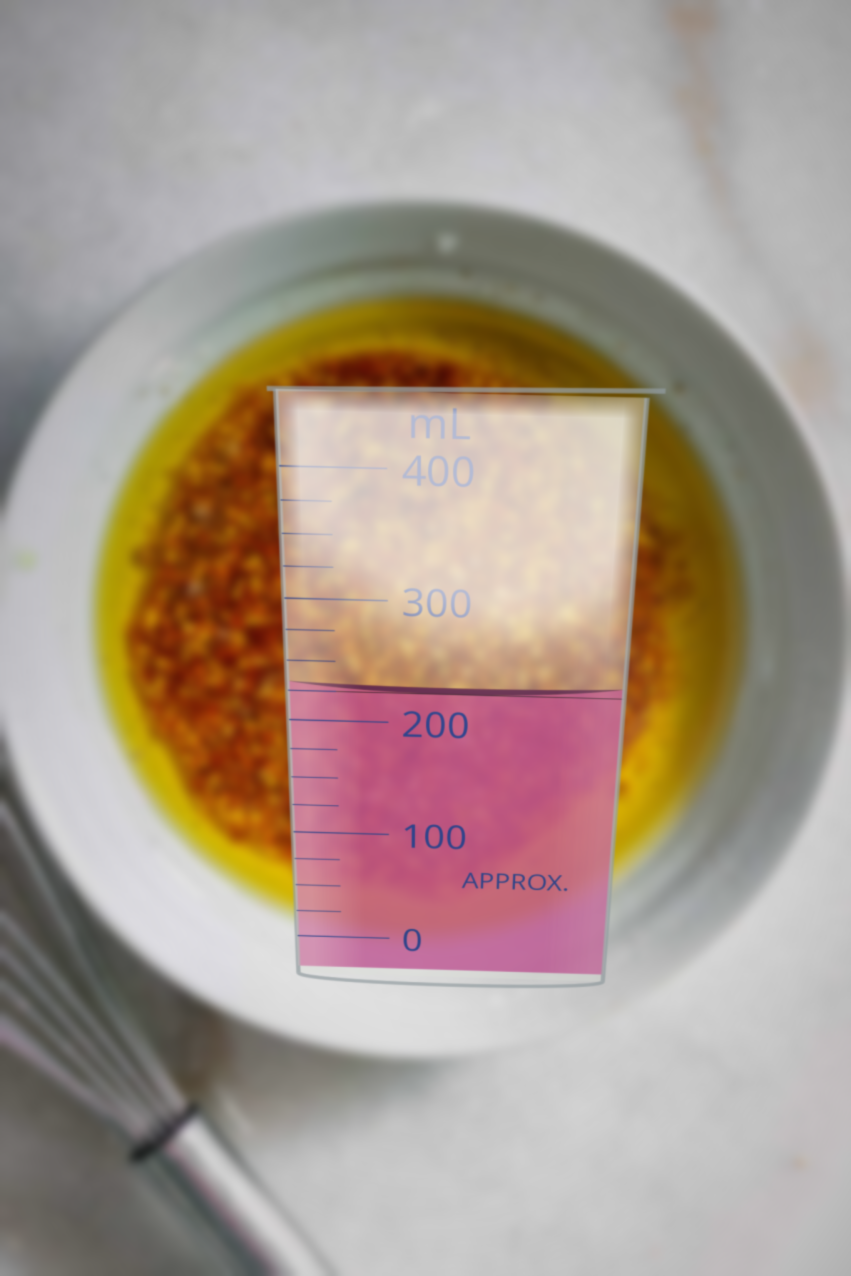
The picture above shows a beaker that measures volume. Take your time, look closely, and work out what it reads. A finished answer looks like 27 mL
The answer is 225 mL
